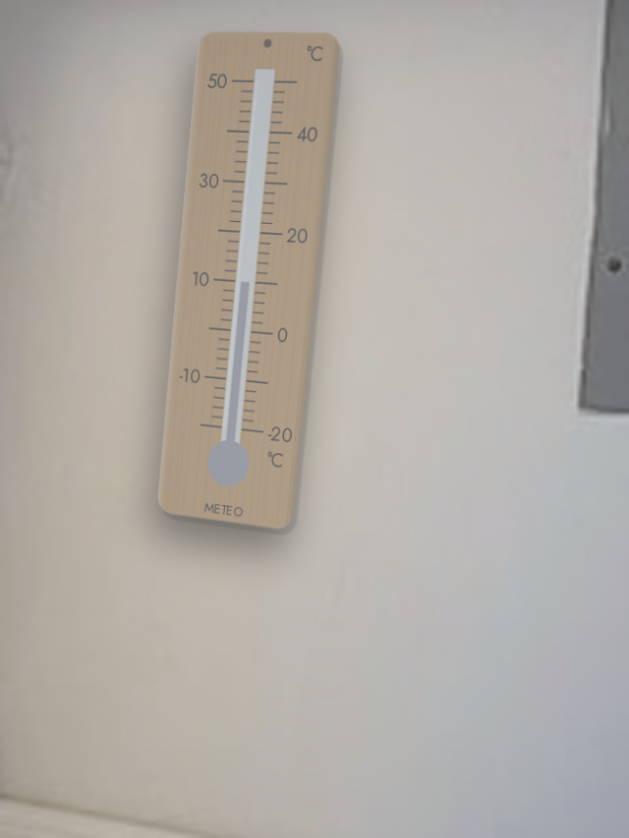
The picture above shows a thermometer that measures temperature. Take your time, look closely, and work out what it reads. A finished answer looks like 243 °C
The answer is 10 °C
